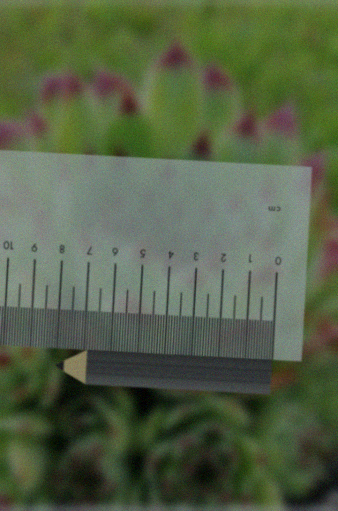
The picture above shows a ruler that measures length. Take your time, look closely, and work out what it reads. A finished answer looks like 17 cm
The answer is 8 cm
